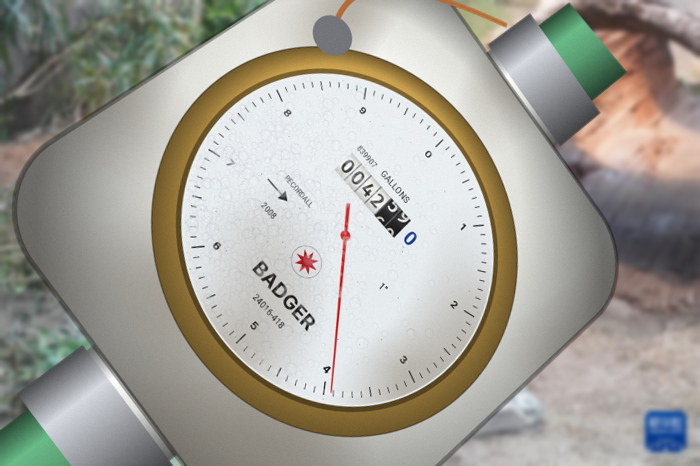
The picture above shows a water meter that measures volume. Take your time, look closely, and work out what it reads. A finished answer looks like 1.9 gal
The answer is 42593.9 gal
